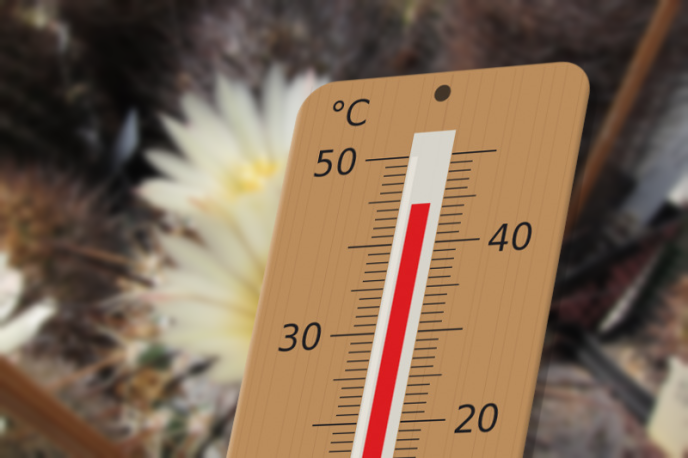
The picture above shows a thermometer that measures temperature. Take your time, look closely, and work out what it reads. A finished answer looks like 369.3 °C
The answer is 44.5 °C
